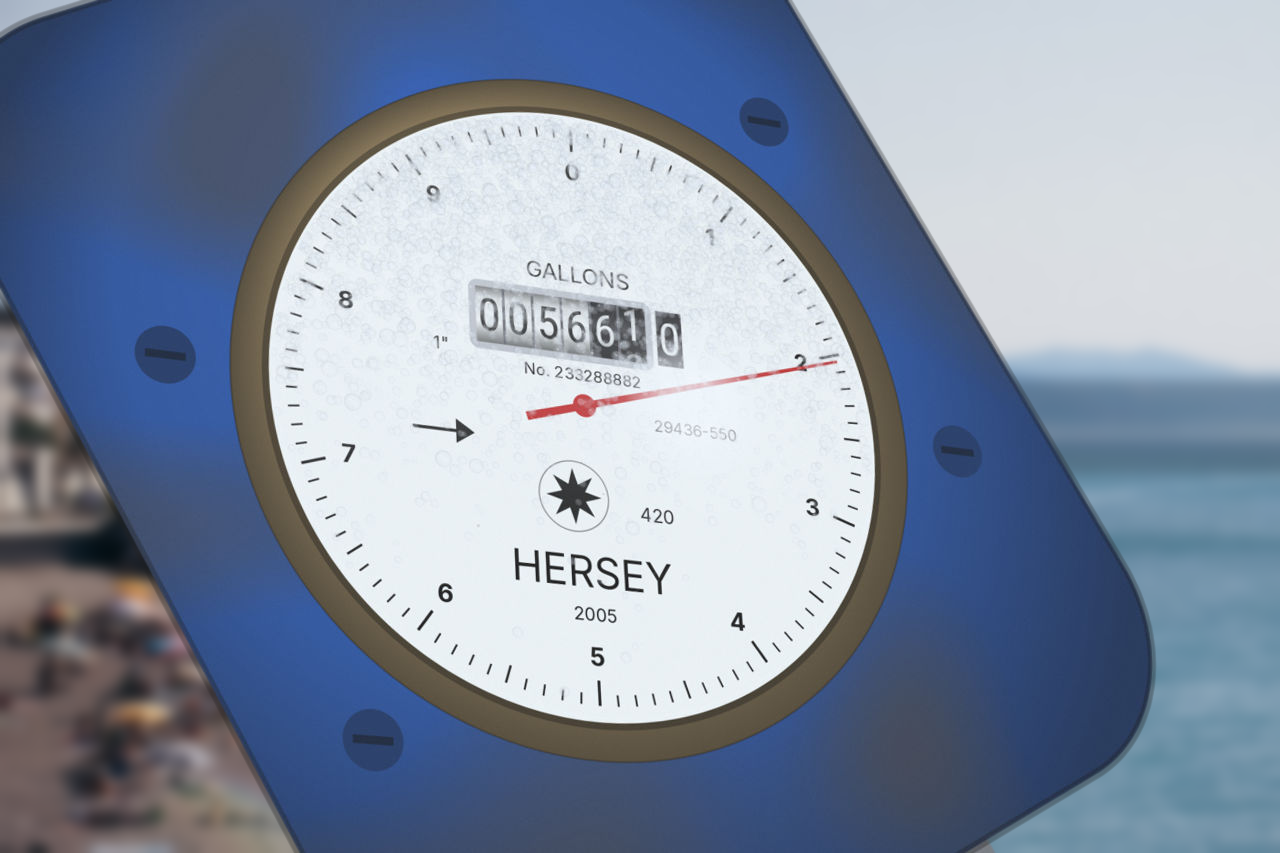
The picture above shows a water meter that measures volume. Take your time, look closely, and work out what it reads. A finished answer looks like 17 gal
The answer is 56612.0 gal
